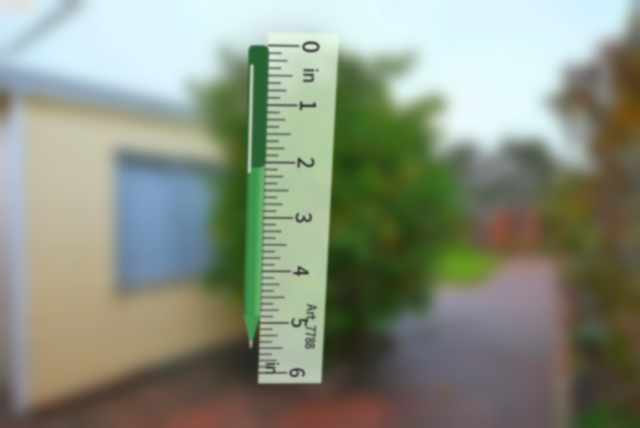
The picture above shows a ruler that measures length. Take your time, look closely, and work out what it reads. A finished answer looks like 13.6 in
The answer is 5.5 in
